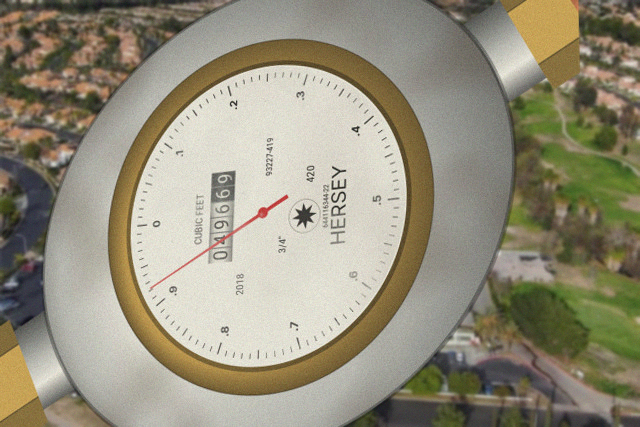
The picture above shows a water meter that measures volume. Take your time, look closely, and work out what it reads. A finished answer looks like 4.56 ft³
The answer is 49668.92 ft³
